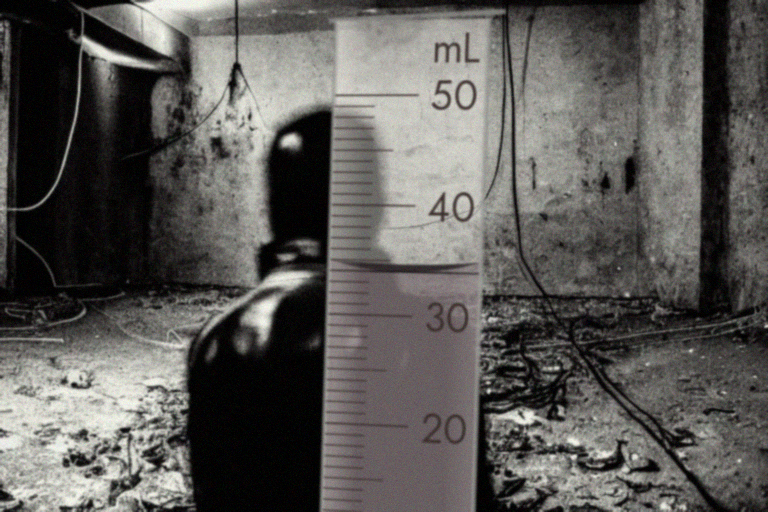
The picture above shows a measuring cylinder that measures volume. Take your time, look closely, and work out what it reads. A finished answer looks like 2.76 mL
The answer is 34 mL
